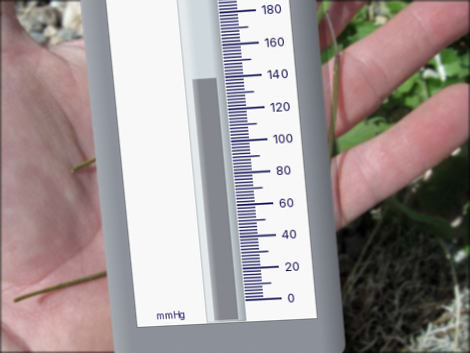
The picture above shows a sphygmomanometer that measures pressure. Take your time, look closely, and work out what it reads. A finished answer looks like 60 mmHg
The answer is 140 mmHg
